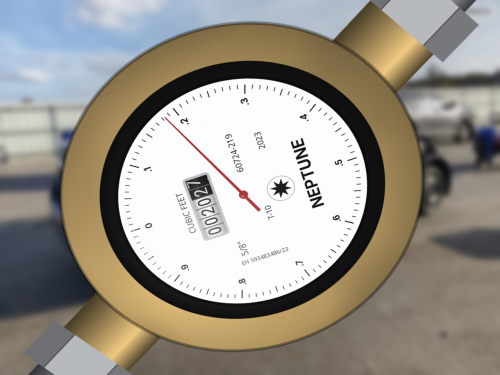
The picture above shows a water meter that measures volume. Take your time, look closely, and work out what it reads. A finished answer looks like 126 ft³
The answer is 2027.18 ft³
